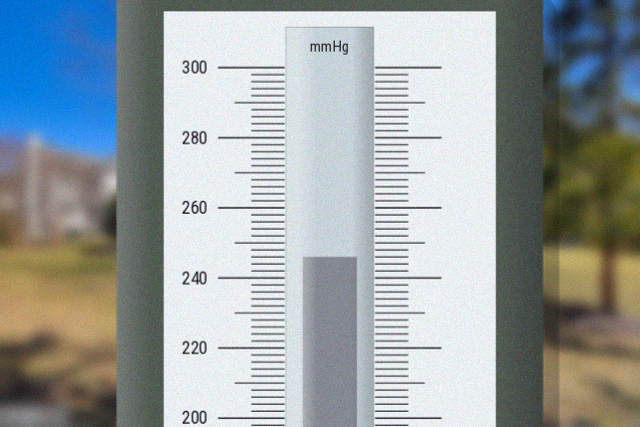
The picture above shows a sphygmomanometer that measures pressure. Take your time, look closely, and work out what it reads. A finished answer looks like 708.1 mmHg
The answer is 246 mmHg
